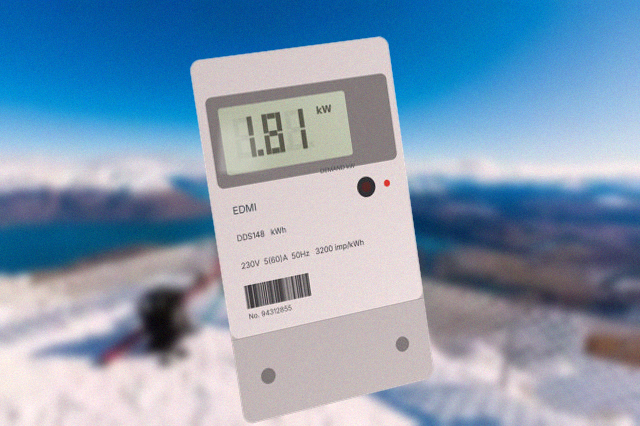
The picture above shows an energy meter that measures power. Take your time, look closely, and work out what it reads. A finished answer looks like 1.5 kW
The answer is 1.81 kW
